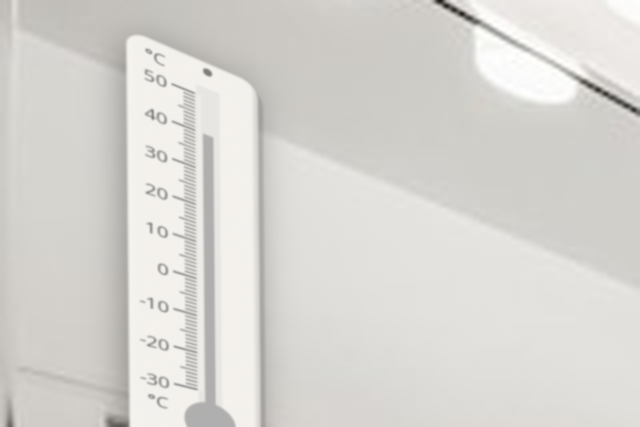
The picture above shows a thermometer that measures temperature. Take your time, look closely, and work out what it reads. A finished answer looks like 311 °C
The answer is 40 °C
